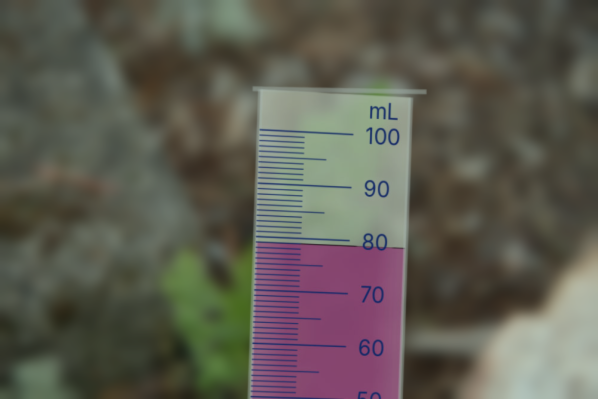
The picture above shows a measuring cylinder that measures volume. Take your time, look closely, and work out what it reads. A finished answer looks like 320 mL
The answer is 79 mL
